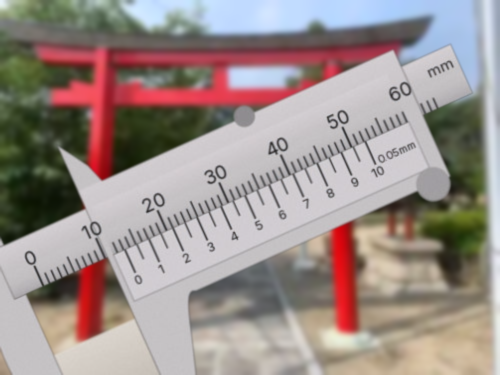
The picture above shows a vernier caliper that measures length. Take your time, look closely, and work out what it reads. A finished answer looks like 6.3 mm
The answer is 13.2 mm
